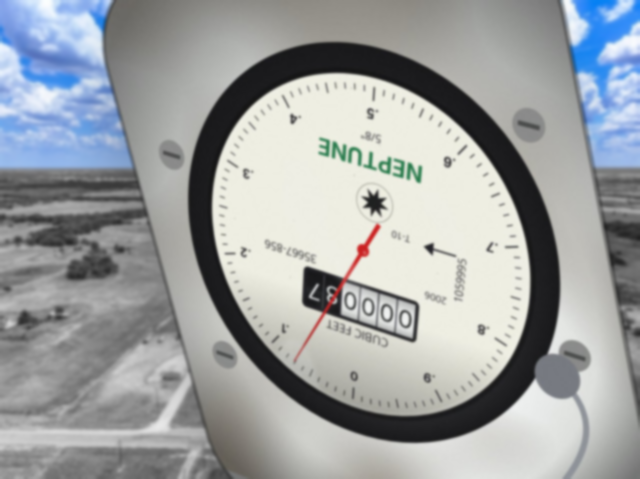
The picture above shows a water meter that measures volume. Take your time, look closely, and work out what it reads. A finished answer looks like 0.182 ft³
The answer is 87.07 ft³
